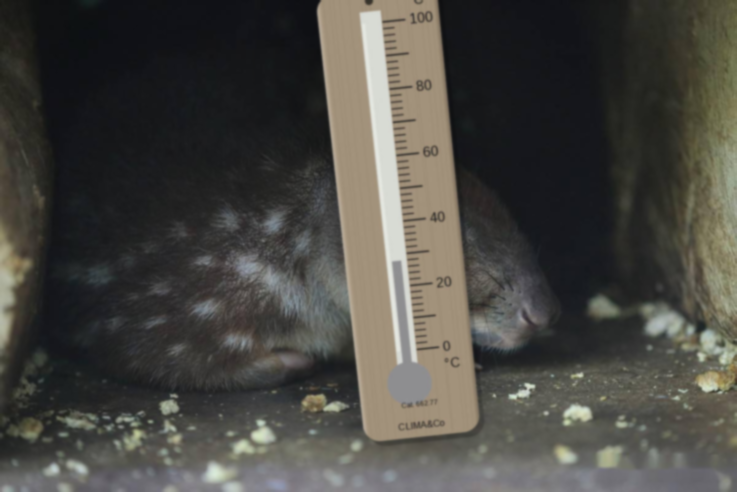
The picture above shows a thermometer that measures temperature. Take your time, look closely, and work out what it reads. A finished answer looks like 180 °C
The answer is 28 °C
